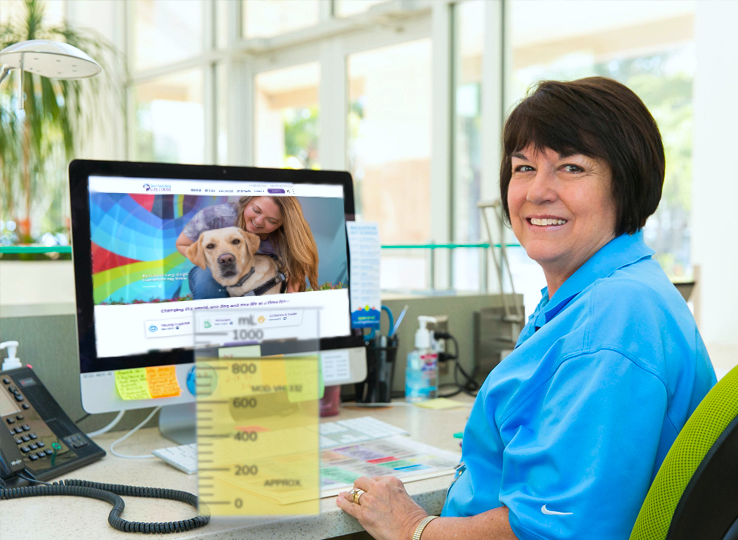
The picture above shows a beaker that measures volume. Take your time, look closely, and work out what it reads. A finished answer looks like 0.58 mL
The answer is 850 mL
